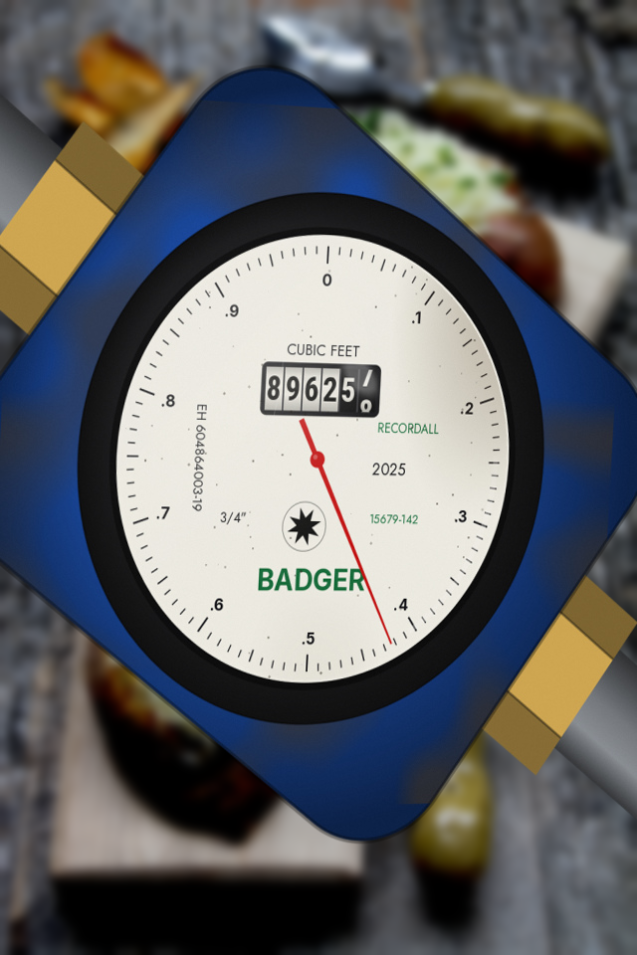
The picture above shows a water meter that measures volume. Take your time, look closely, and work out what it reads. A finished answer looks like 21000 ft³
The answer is 896257.42 ft³
